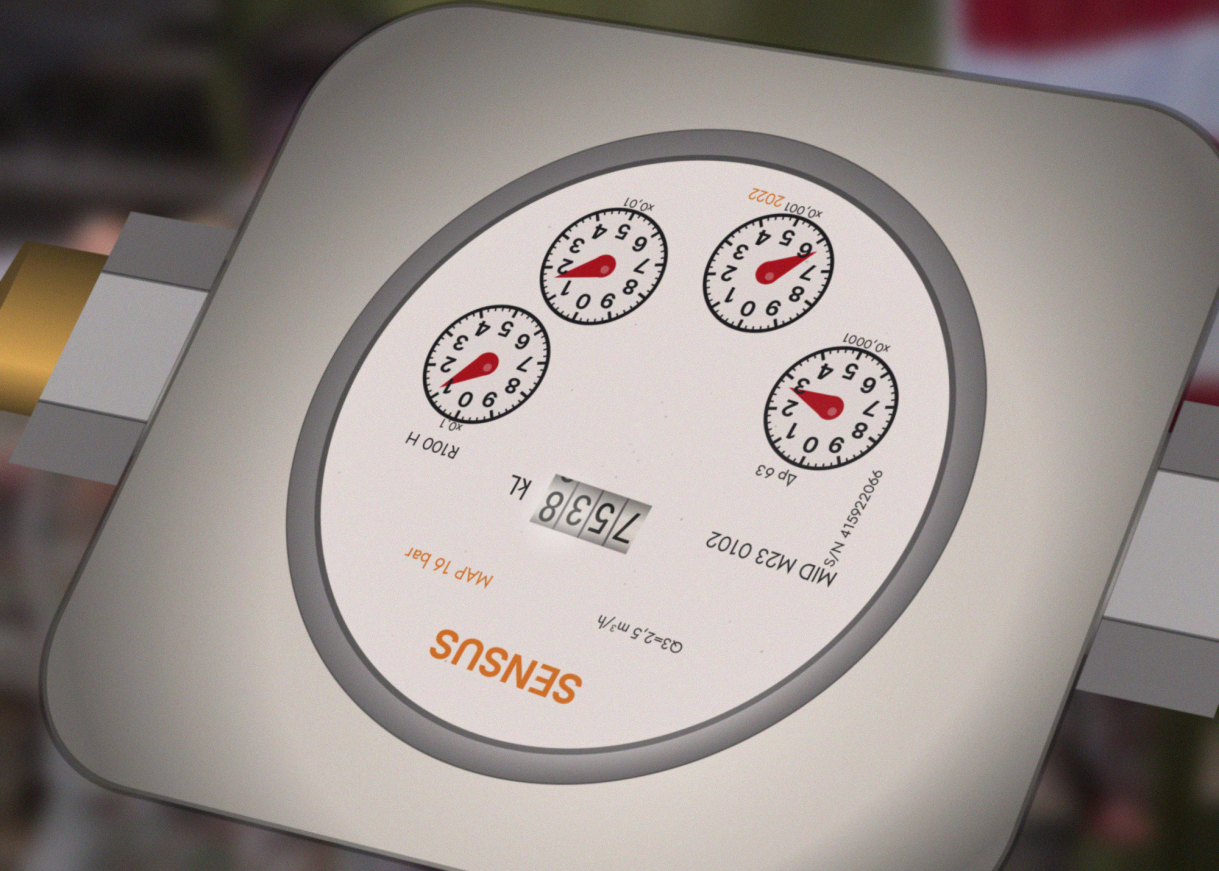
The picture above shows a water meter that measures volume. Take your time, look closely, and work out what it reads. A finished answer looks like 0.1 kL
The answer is 7538.1162 kL
